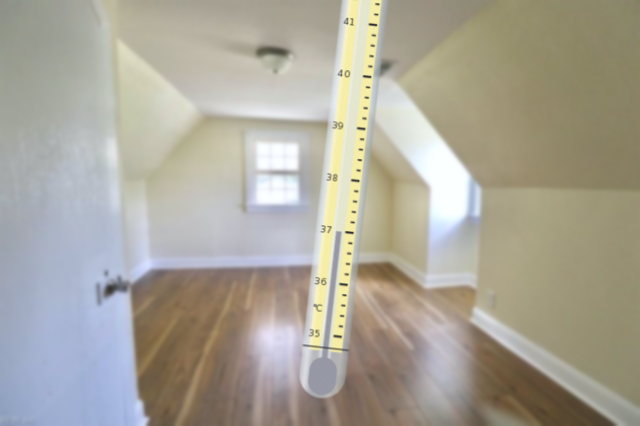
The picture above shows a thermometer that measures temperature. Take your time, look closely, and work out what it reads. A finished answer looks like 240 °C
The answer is 37 °C
